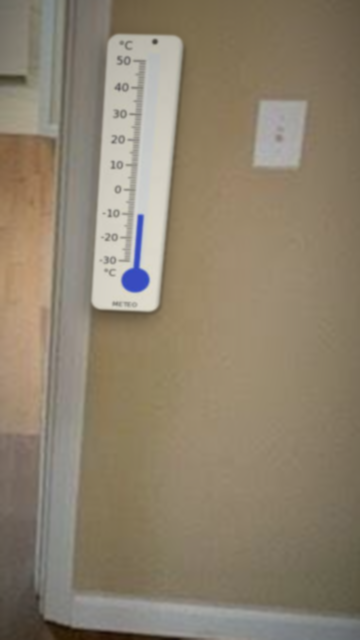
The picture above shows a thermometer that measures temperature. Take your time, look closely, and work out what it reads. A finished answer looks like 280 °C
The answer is -10 °C
